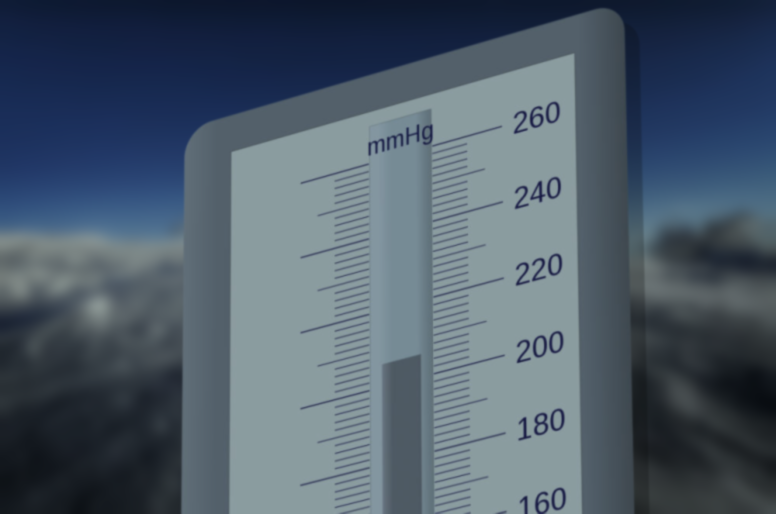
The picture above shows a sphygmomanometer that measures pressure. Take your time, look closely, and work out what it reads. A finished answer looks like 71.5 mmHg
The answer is 206 mmHg
